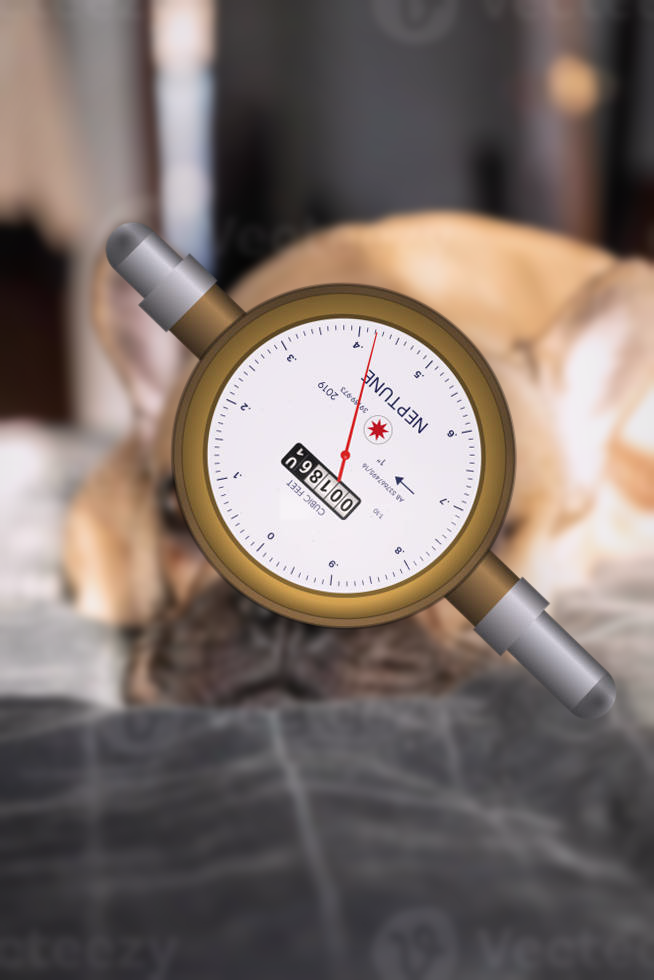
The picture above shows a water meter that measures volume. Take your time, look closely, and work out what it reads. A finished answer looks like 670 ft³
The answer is 1860.42 ft³
